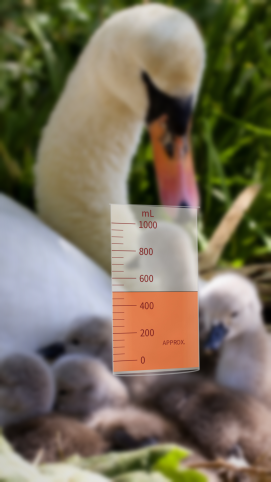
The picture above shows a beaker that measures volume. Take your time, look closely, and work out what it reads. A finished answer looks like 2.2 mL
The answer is 500 mL
